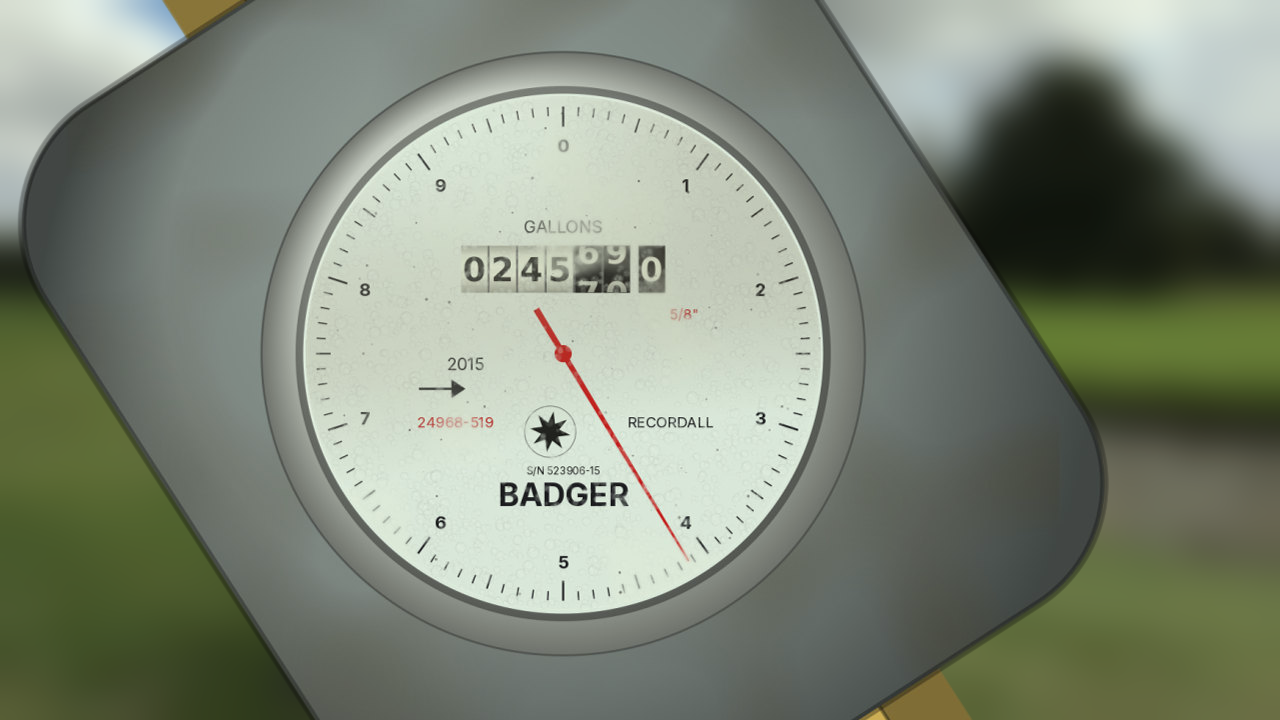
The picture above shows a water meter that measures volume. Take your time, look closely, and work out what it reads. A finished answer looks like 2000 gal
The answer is 245694.1 gal
